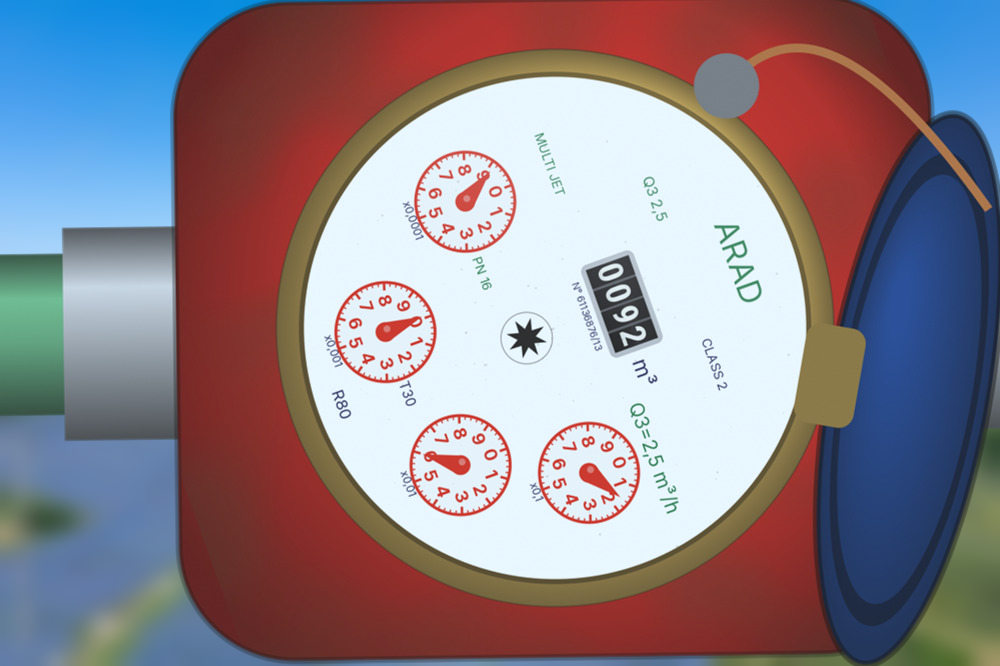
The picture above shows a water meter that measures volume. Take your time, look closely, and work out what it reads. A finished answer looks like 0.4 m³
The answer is 92.1599 m³
